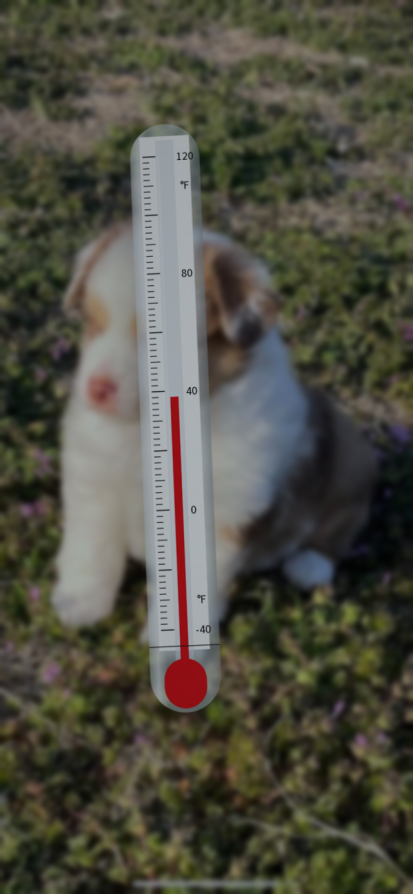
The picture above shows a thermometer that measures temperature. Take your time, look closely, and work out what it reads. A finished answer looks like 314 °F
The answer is 38 °F
